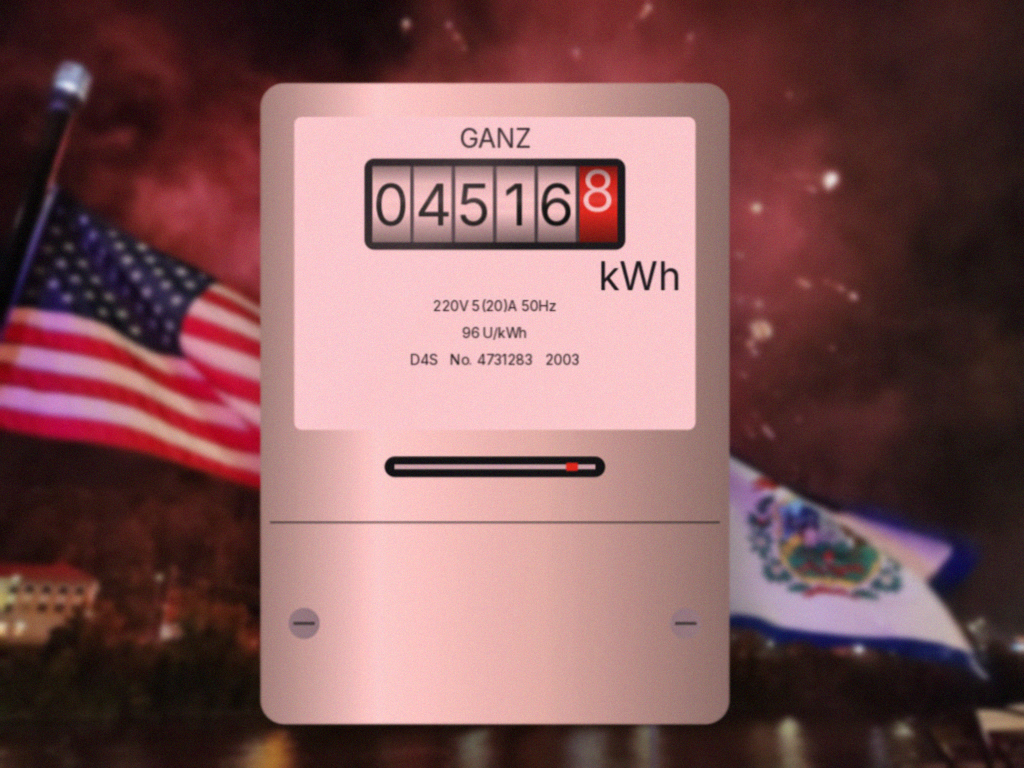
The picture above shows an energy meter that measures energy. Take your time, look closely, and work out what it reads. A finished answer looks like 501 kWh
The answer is 4516.8 kWh
